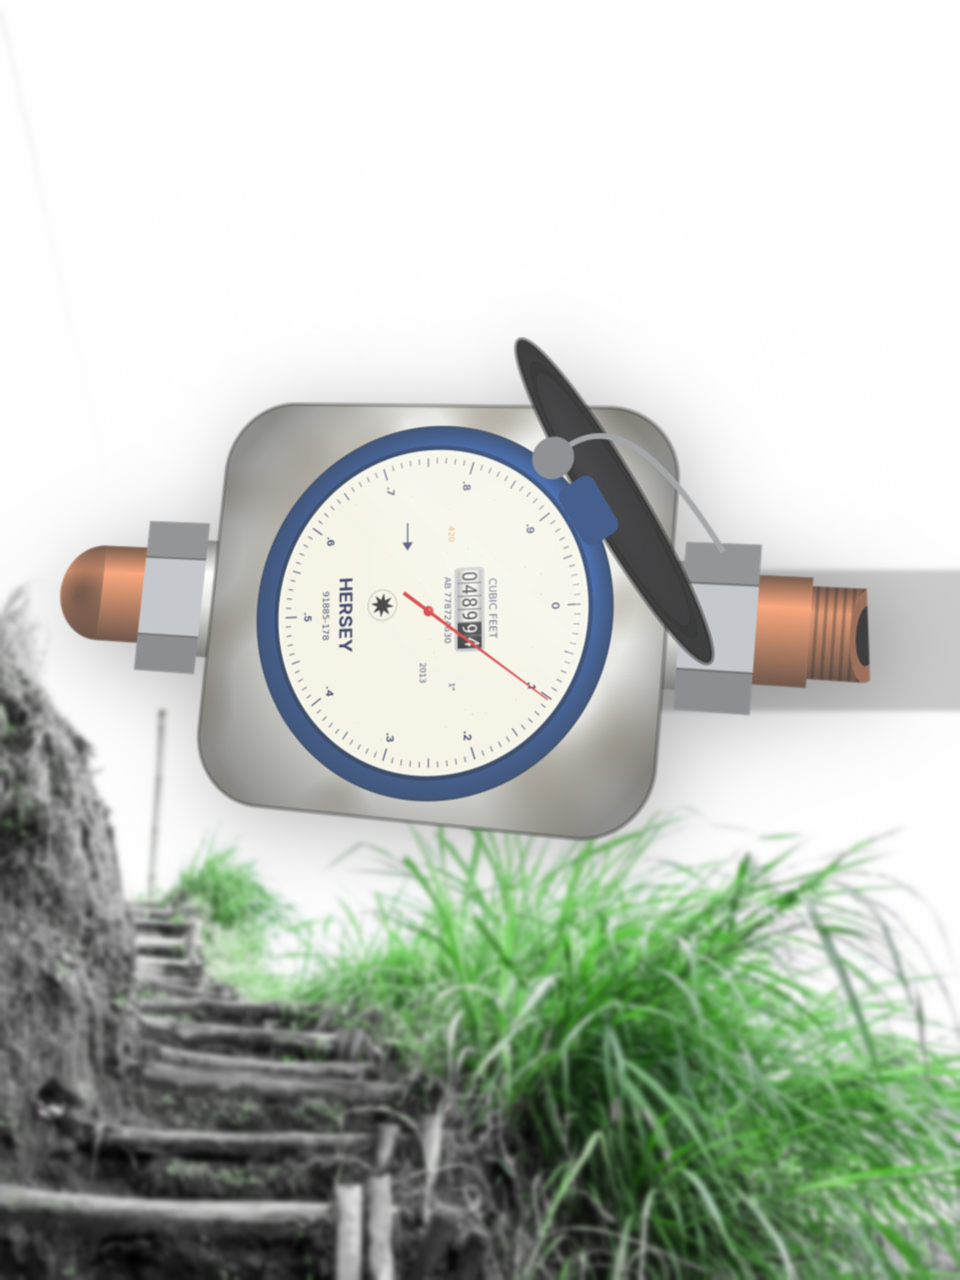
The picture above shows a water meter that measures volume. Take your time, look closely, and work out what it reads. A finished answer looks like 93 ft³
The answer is 48994.10 ft³
